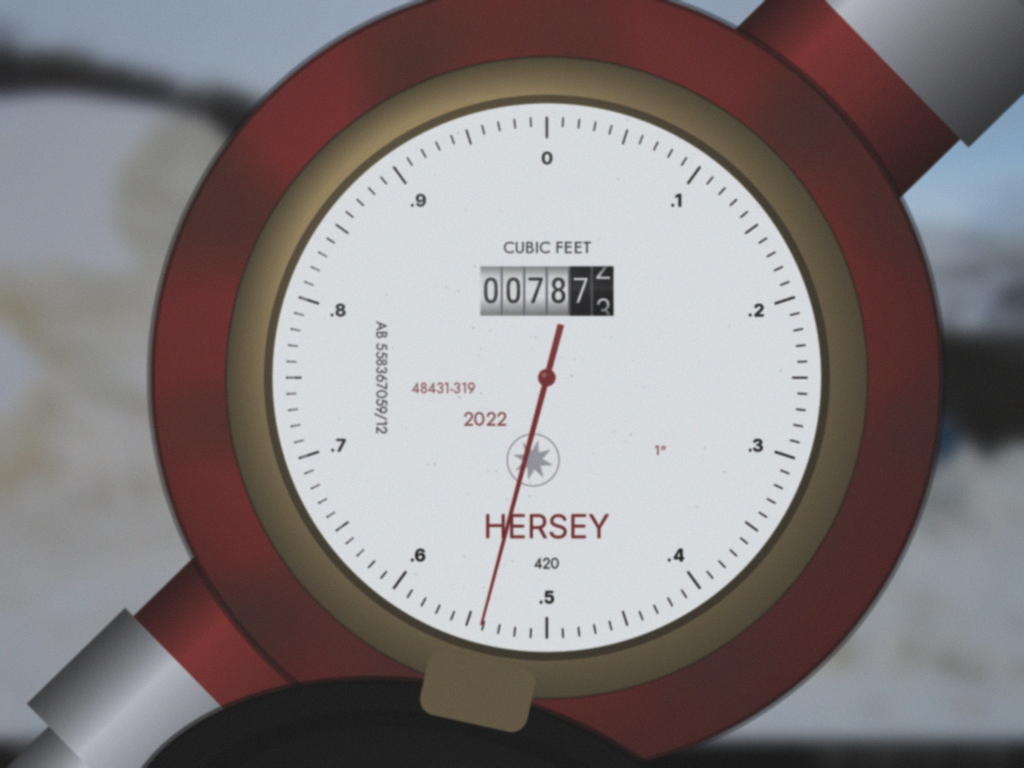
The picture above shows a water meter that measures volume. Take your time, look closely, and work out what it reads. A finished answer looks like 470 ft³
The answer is 7872.54 ft³
